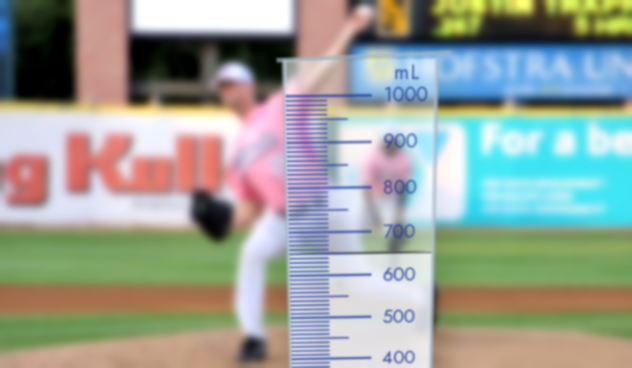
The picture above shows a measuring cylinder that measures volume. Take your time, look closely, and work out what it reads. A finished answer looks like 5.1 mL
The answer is 650 mL
